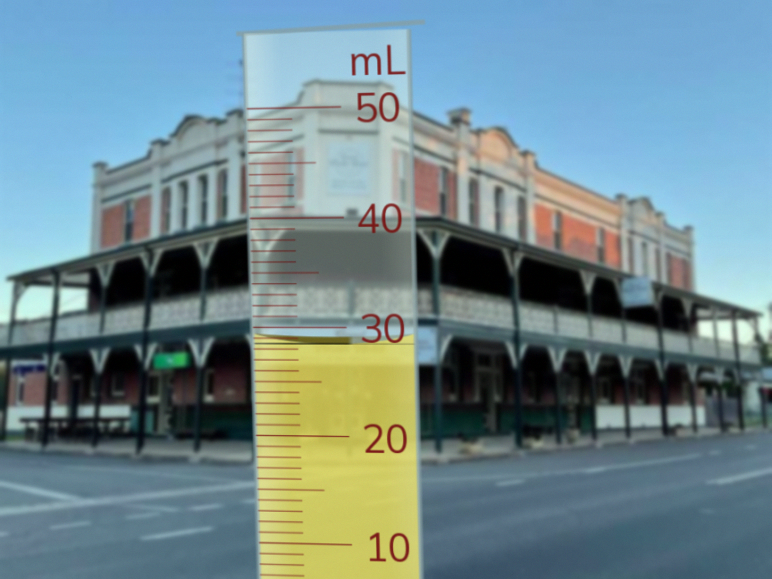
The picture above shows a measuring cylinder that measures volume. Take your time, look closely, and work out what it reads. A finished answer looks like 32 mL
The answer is 28.5 mL
